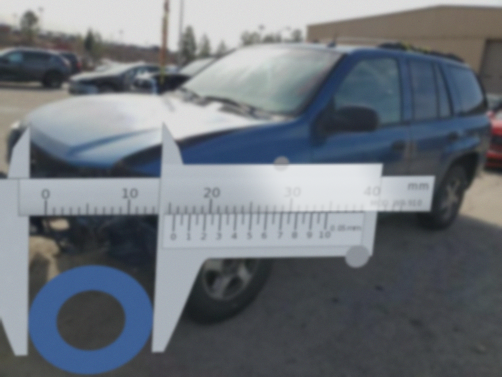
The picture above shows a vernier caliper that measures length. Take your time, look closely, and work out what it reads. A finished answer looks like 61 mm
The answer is 15.6 mm
